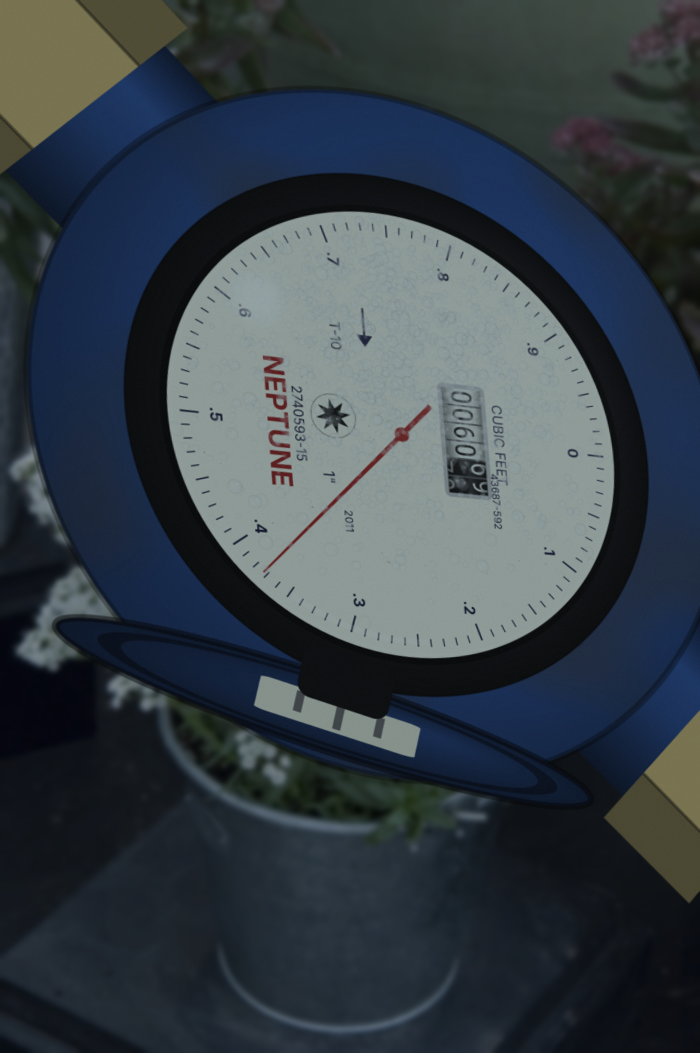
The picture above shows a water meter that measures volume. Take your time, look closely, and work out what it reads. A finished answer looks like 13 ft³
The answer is 6069.37 ft³
